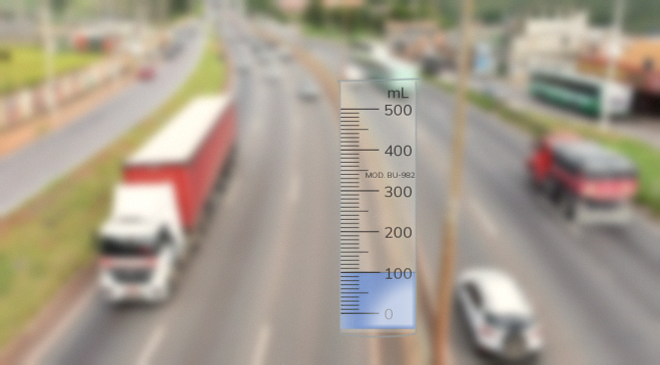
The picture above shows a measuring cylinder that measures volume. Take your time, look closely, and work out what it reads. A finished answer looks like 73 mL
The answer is 100 mL
